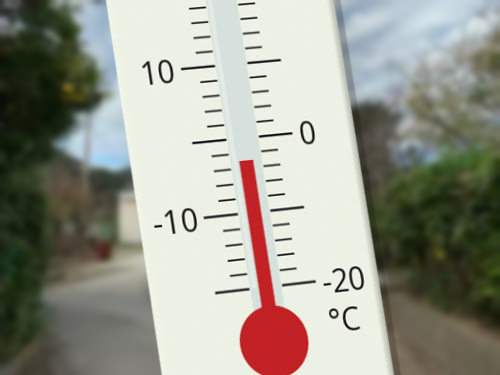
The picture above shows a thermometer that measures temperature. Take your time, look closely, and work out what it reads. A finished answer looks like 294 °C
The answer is -3 °C
